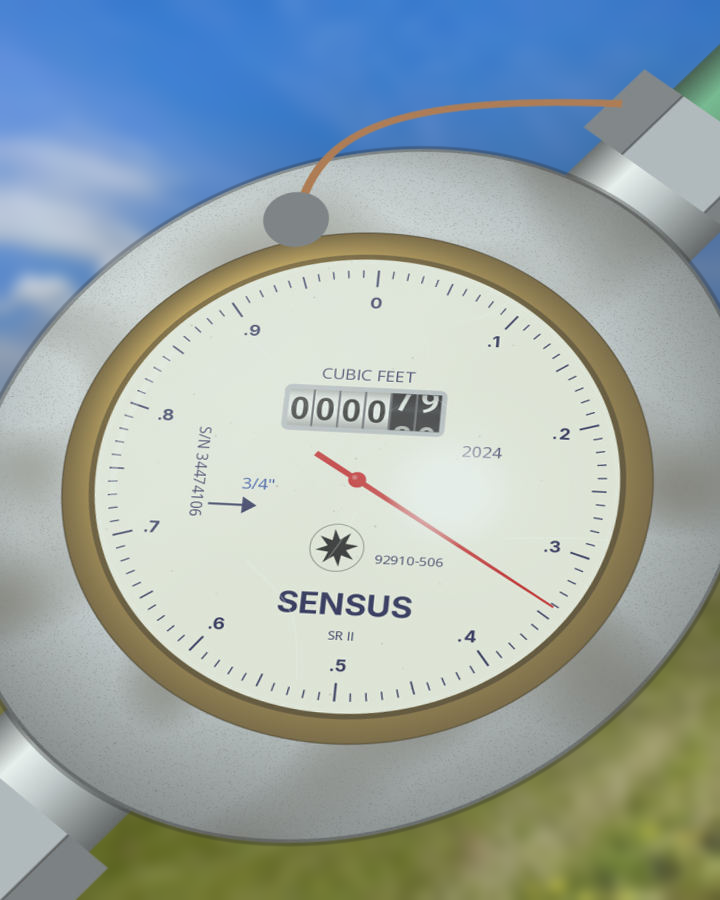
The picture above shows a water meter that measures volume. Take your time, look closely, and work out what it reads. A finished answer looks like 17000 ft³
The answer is 79.34 ft³
